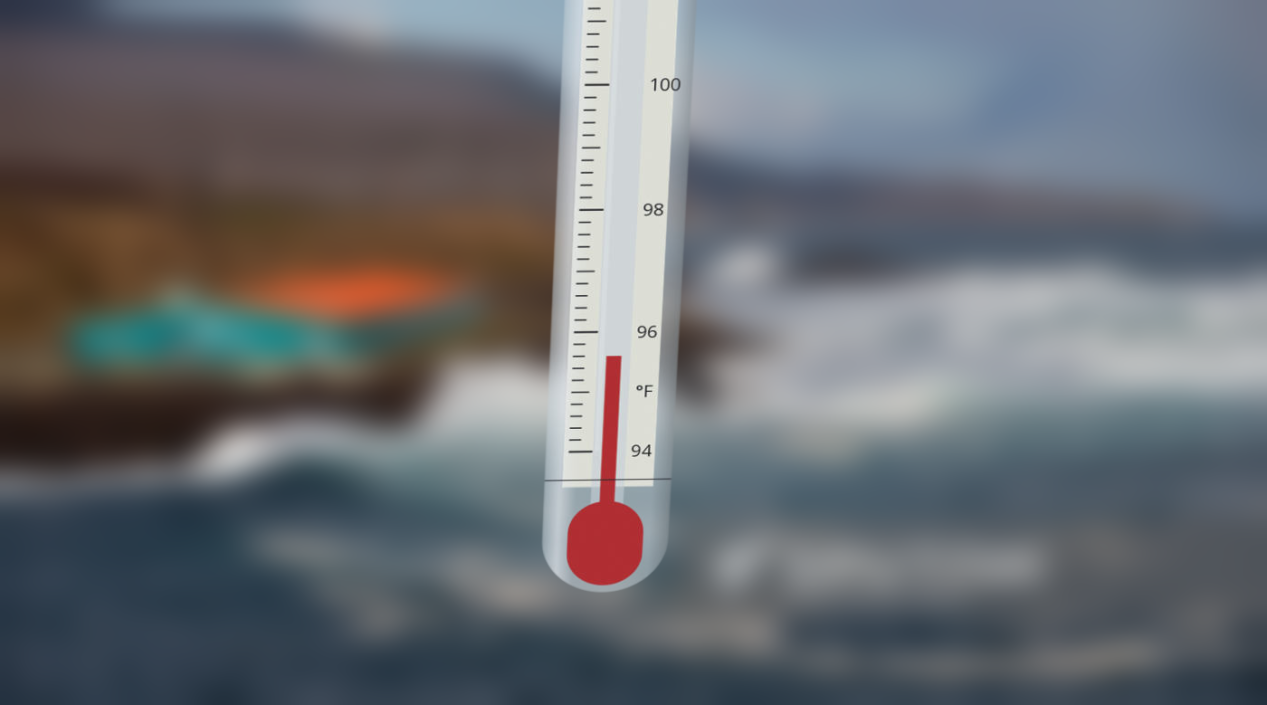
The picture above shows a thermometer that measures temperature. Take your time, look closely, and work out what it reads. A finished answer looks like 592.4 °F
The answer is 95.6 °F
